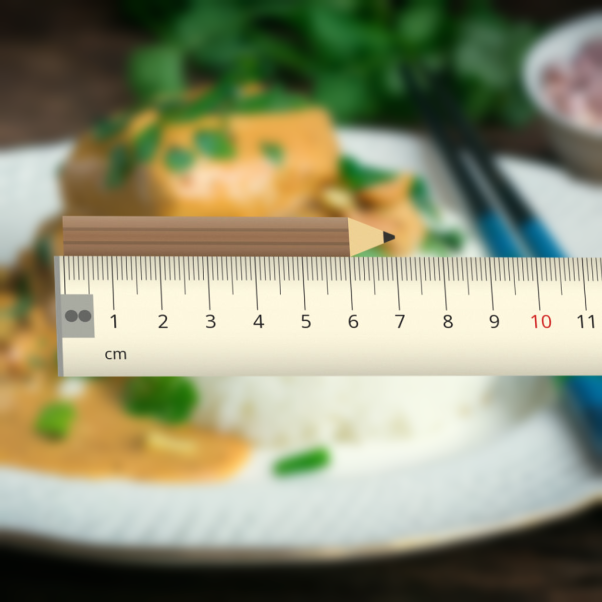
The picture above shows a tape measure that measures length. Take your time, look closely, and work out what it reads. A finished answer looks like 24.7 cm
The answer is 7 cm
